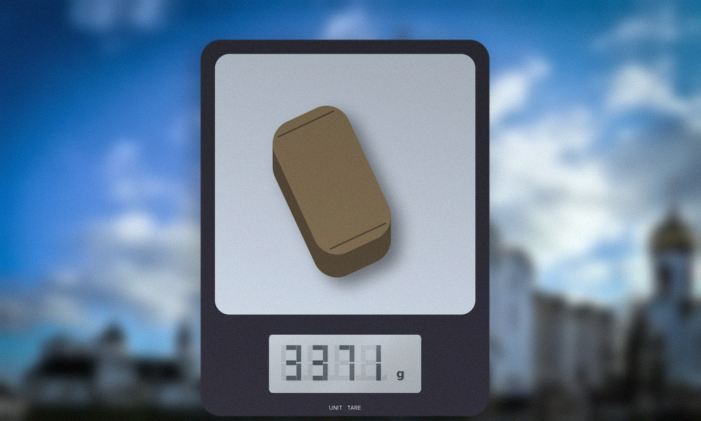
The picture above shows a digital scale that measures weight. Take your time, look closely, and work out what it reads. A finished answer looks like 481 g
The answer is 3371 g
